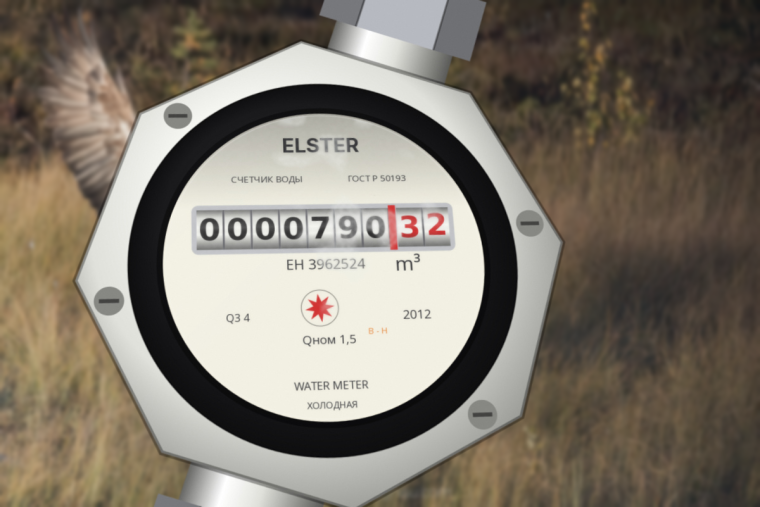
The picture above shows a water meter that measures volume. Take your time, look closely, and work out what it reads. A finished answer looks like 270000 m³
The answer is 790.32 m³
